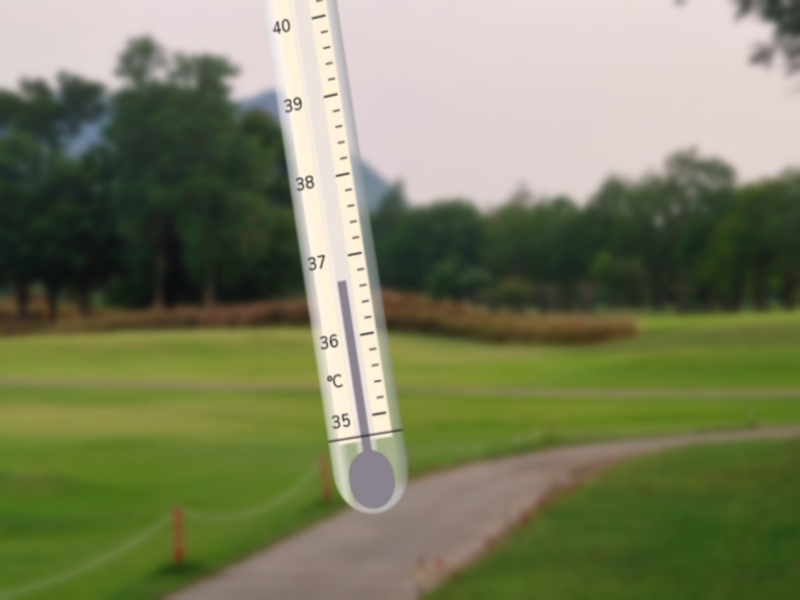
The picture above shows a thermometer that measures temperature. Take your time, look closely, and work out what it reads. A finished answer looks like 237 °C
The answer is 36.7 °C
